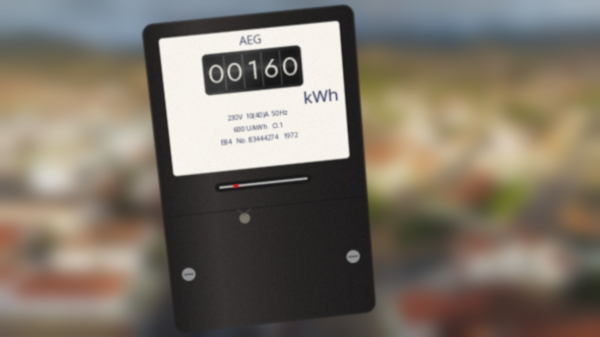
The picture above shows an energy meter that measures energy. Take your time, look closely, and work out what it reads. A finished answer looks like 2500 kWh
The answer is 160 kWh
